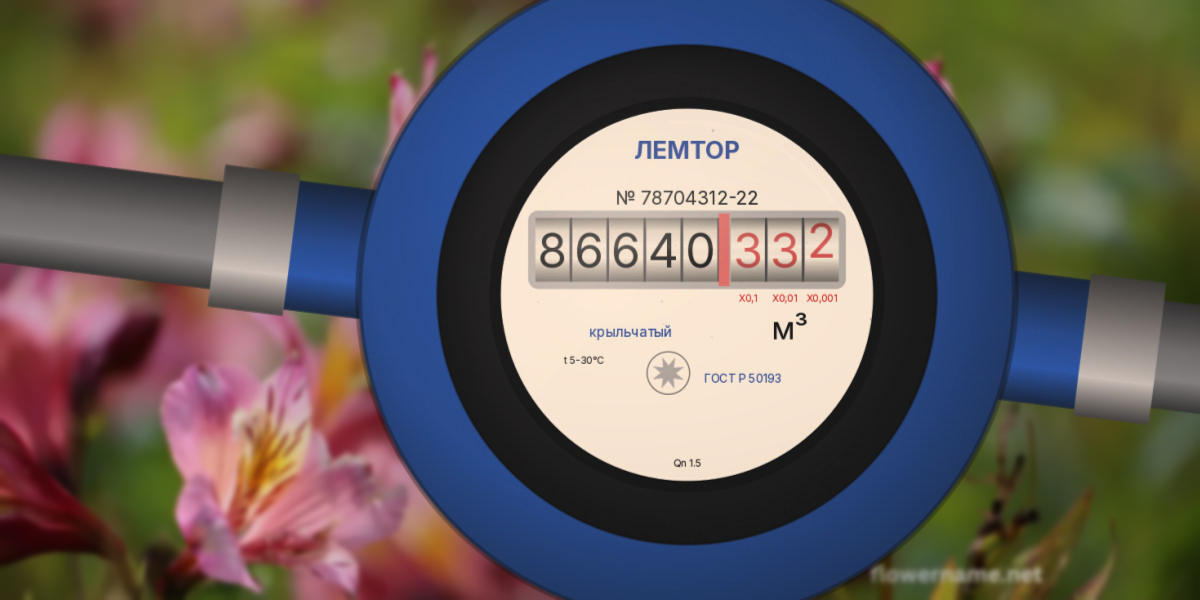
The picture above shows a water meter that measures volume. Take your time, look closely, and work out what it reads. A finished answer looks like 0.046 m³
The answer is 86640.332 m³
